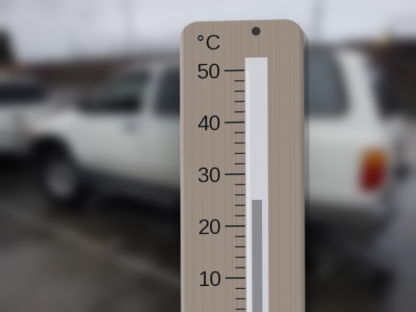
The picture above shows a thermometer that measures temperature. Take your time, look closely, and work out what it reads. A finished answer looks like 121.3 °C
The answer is 25 °C
